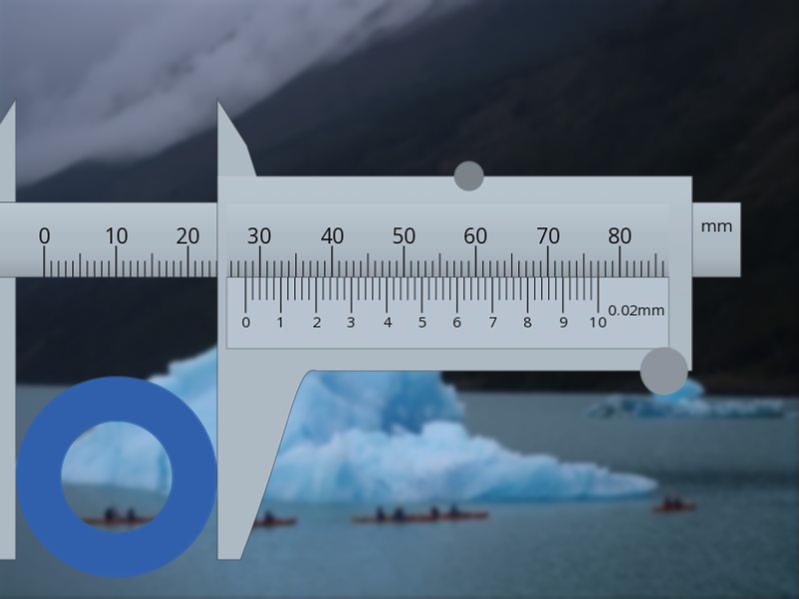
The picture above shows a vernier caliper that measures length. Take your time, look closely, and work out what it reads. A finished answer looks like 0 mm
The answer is 28.0 mm
